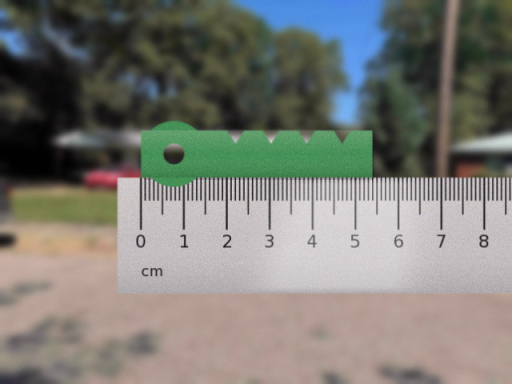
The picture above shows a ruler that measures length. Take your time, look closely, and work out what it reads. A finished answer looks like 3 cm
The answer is 5.4 cm
